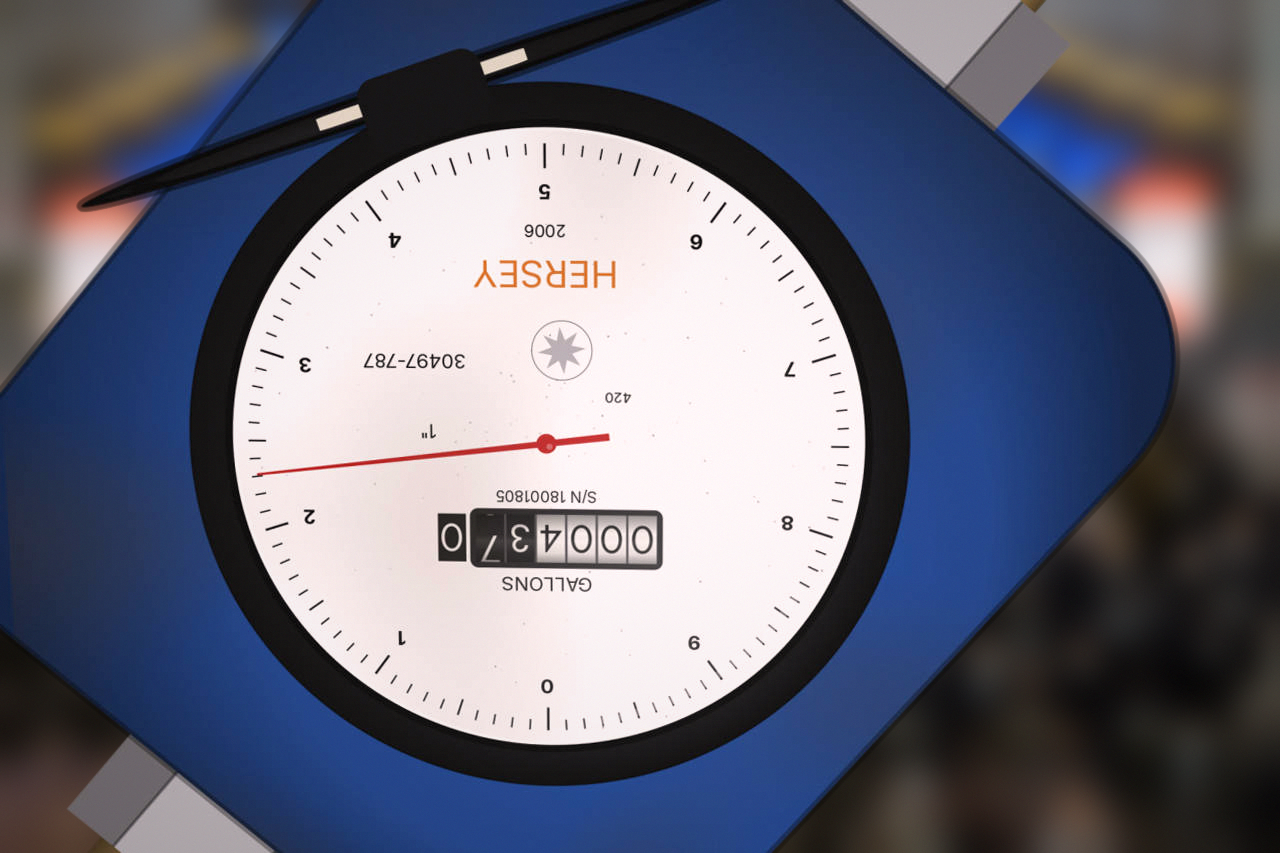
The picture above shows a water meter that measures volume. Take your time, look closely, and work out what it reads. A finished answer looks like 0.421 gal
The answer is 4372.3 gal
